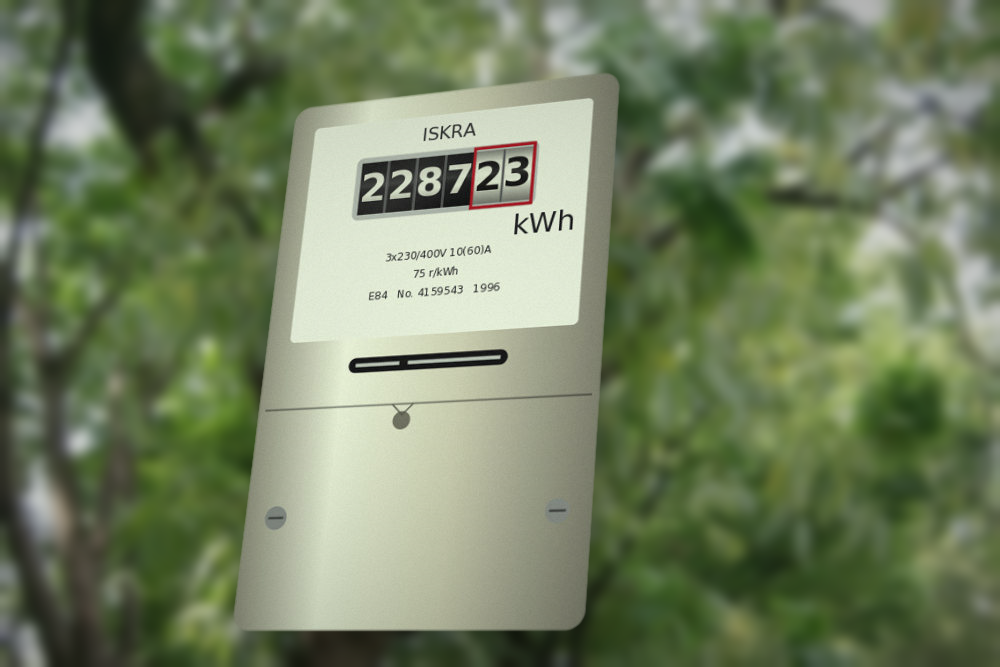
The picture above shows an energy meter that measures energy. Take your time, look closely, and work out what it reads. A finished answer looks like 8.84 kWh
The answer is 2287.23 kWh
